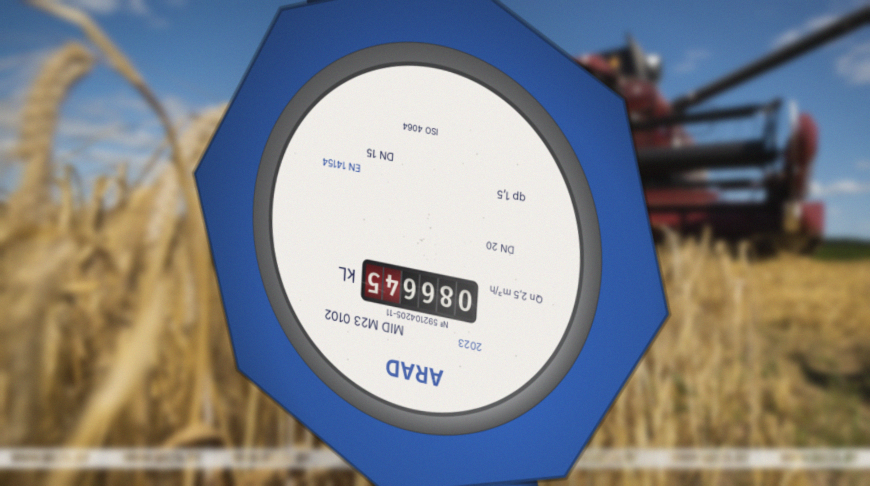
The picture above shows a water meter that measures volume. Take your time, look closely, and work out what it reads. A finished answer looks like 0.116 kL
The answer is 866.45 kL
